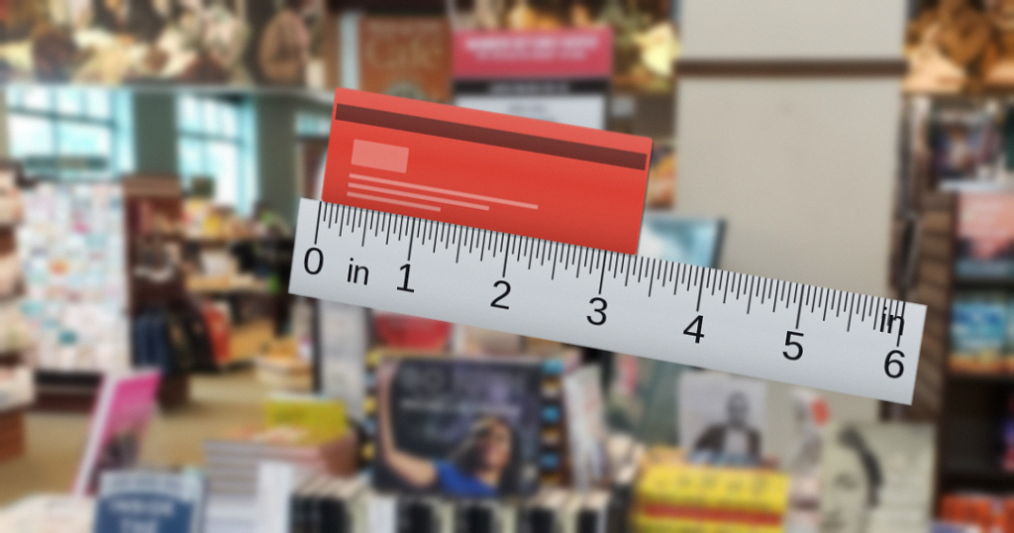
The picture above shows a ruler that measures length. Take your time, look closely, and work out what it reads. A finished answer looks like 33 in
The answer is 3.3125 in
